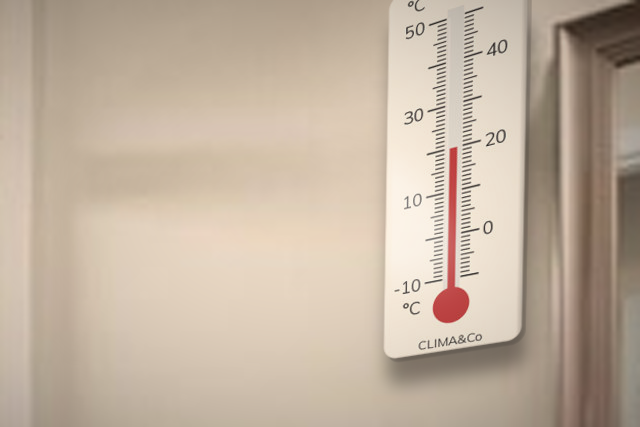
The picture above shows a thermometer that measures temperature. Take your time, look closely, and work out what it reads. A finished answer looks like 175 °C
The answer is 20 °C
